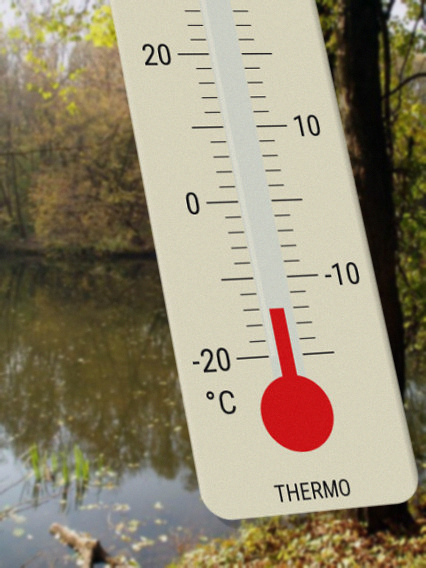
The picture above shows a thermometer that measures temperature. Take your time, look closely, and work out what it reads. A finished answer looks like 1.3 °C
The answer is -14 °C
